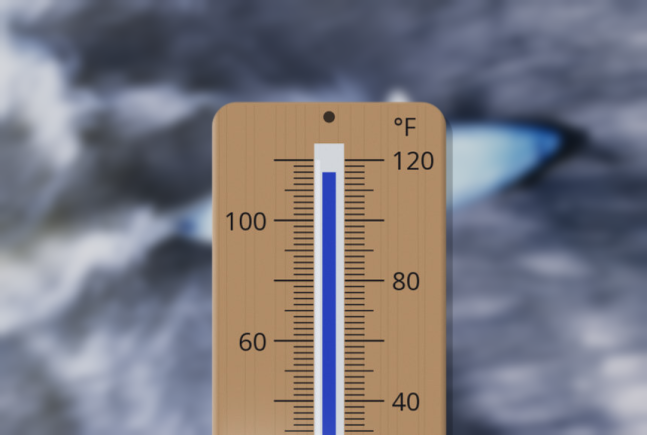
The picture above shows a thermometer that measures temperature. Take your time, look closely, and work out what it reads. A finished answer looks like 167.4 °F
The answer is 116 °F
